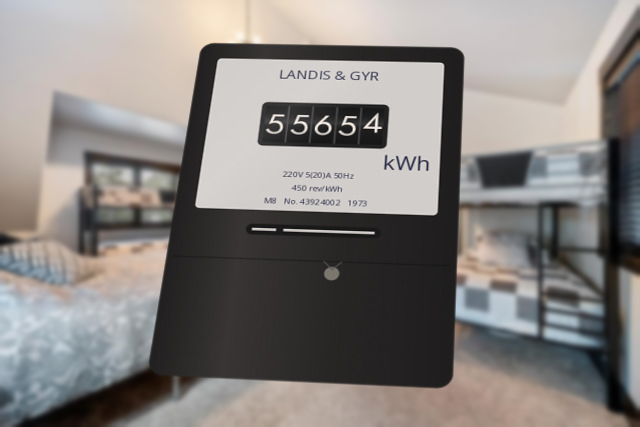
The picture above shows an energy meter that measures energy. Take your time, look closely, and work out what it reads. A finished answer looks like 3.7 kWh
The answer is 55654 kWh
